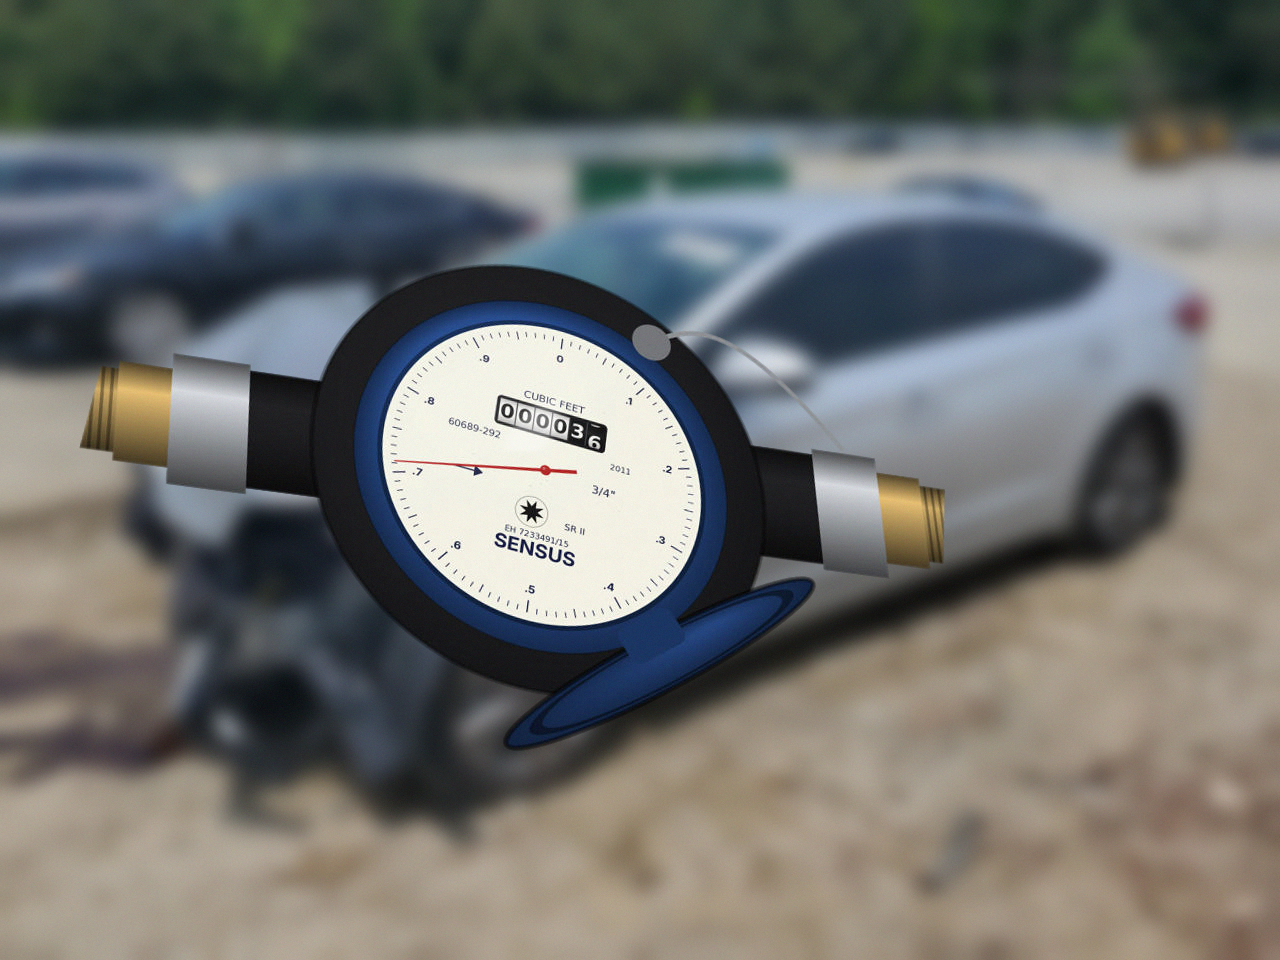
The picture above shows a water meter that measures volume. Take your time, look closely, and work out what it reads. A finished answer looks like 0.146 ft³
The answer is 35.71 ft³
